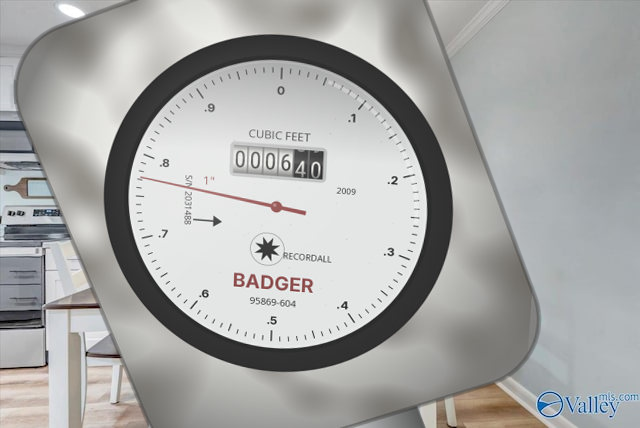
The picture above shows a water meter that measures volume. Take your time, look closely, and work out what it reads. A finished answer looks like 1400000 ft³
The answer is 639.77 ft³
